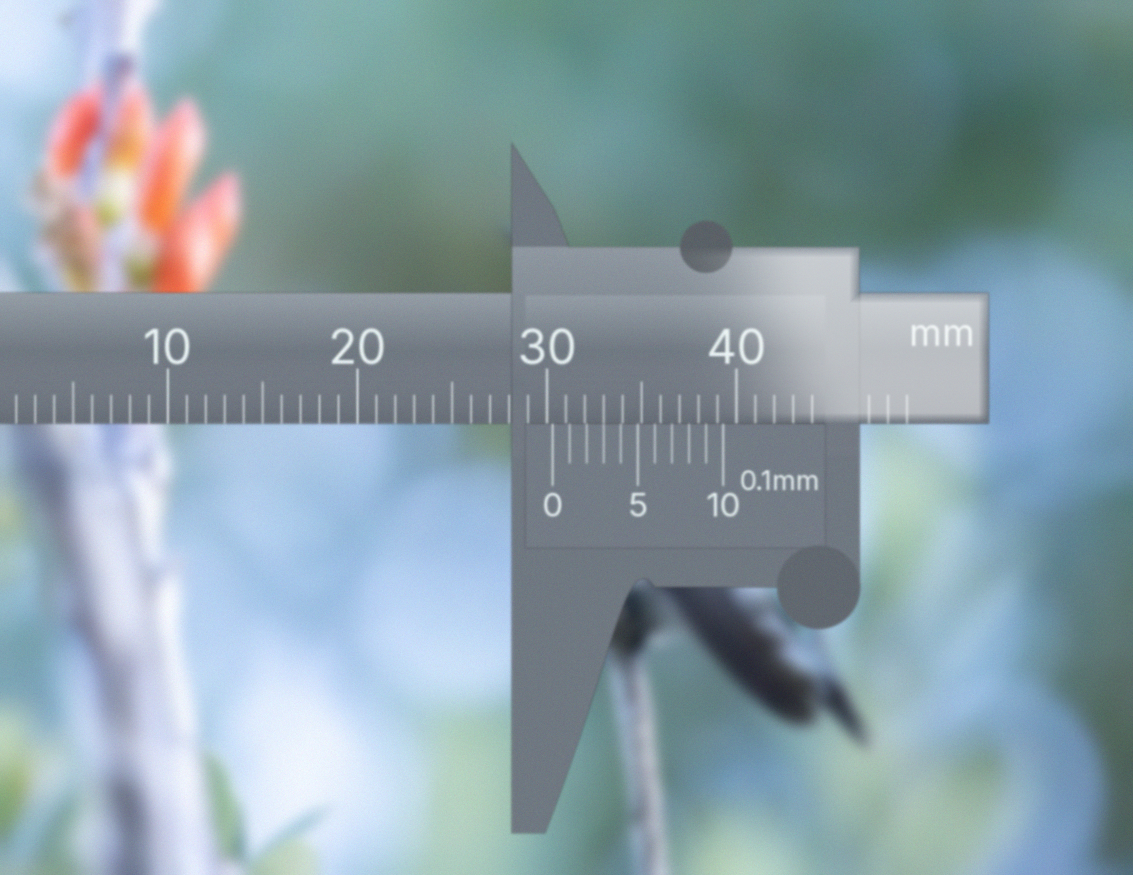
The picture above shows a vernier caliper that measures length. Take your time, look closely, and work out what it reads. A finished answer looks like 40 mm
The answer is 30.3 mm
